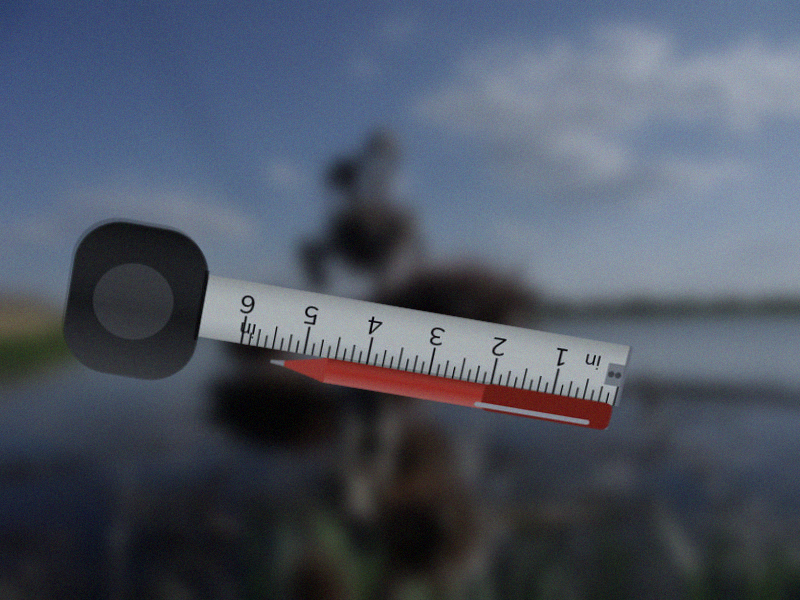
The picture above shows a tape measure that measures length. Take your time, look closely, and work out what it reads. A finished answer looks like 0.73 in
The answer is 5.5 in
